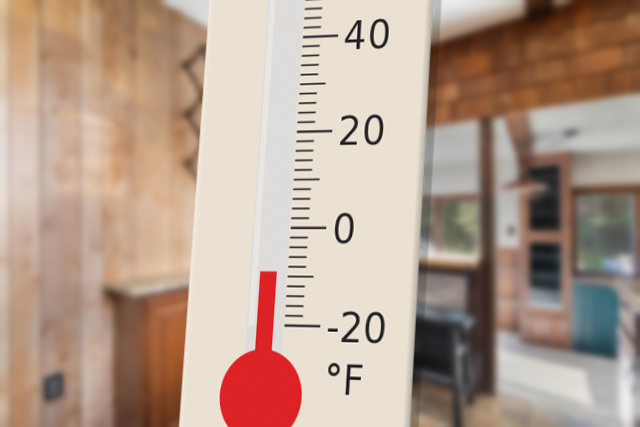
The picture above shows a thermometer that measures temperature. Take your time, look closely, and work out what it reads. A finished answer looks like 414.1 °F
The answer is -9 °F
